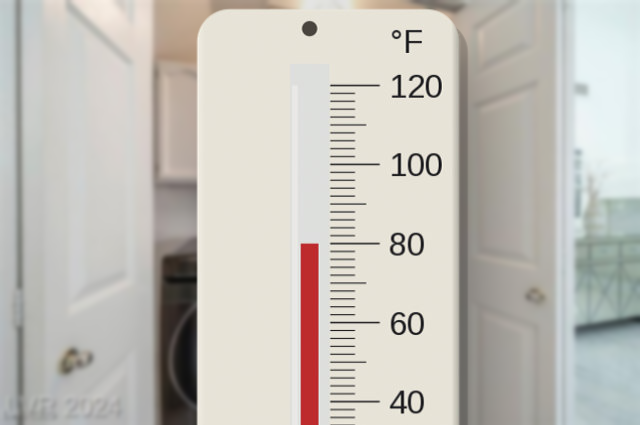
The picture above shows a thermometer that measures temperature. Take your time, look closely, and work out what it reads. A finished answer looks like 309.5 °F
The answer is 80 °F
